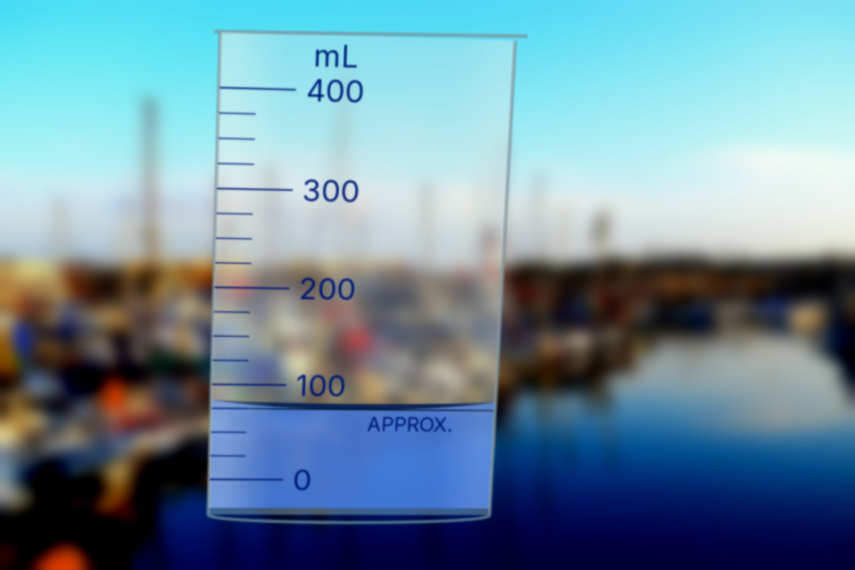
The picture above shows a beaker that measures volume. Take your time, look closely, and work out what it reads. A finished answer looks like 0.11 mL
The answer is 75 mL
